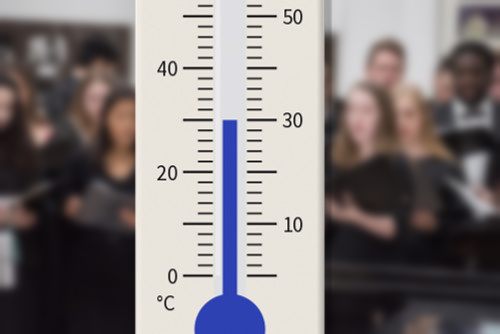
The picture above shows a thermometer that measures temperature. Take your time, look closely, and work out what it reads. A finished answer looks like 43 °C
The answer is 30 °C
